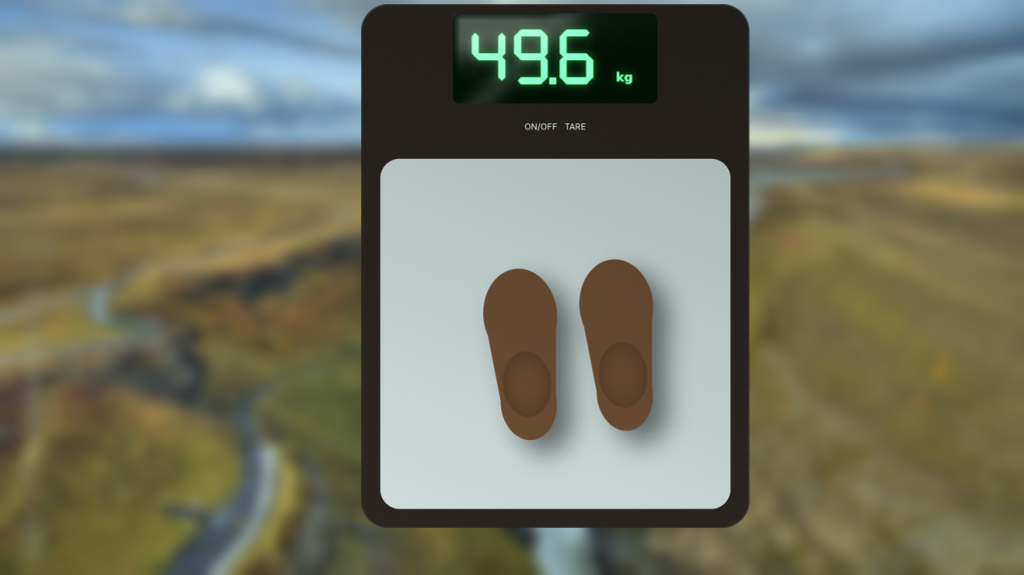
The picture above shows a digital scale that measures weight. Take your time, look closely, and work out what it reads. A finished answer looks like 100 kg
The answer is 49.6 kg
